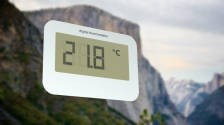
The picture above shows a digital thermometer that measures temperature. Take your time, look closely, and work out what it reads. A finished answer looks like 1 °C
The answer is 21.8 °C
